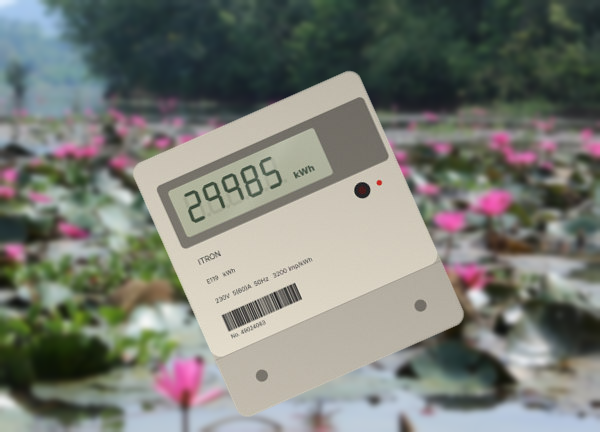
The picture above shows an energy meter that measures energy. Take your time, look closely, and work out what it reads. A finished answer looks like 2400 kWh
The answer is 29985 kWh
